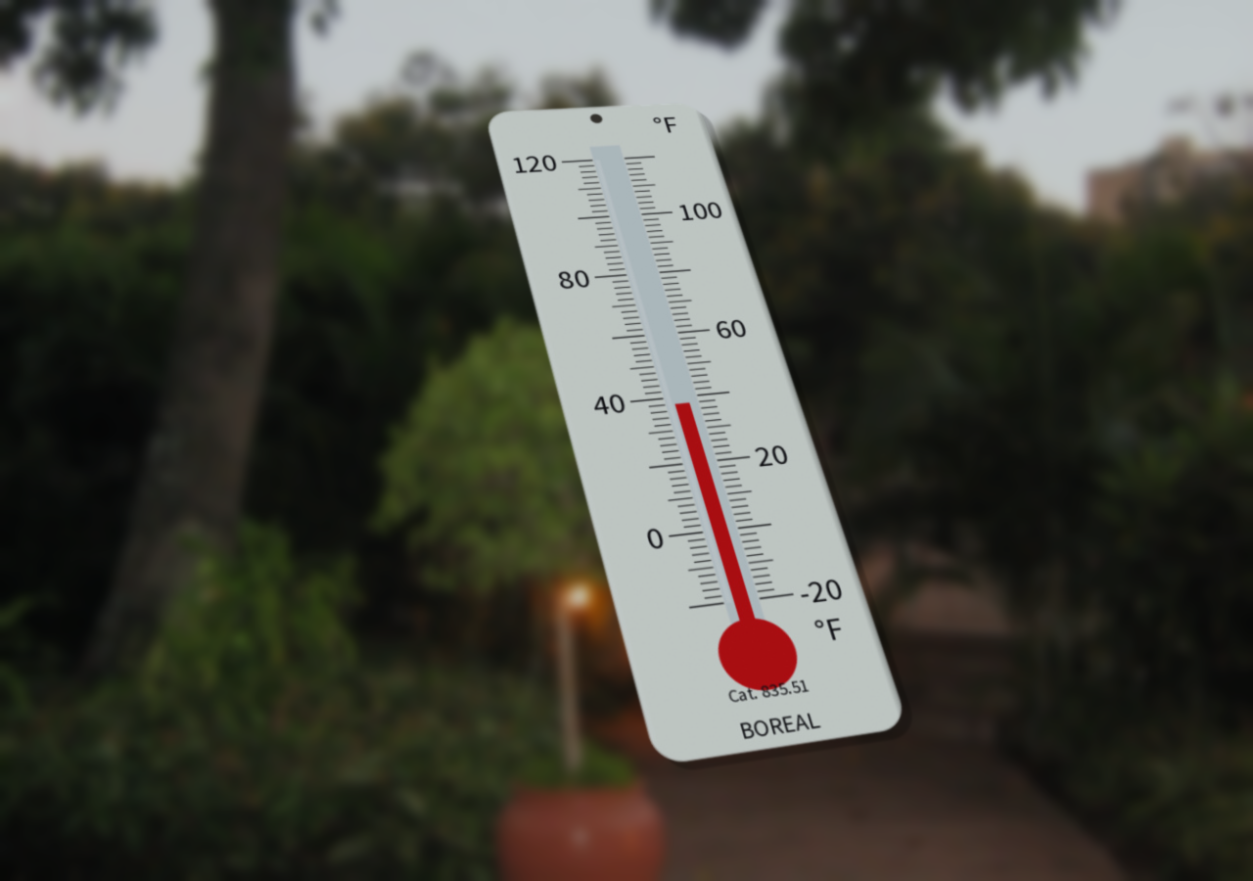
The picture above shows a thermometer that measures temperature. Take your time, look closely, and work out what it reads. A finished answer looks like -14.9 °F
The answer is 38 °F
